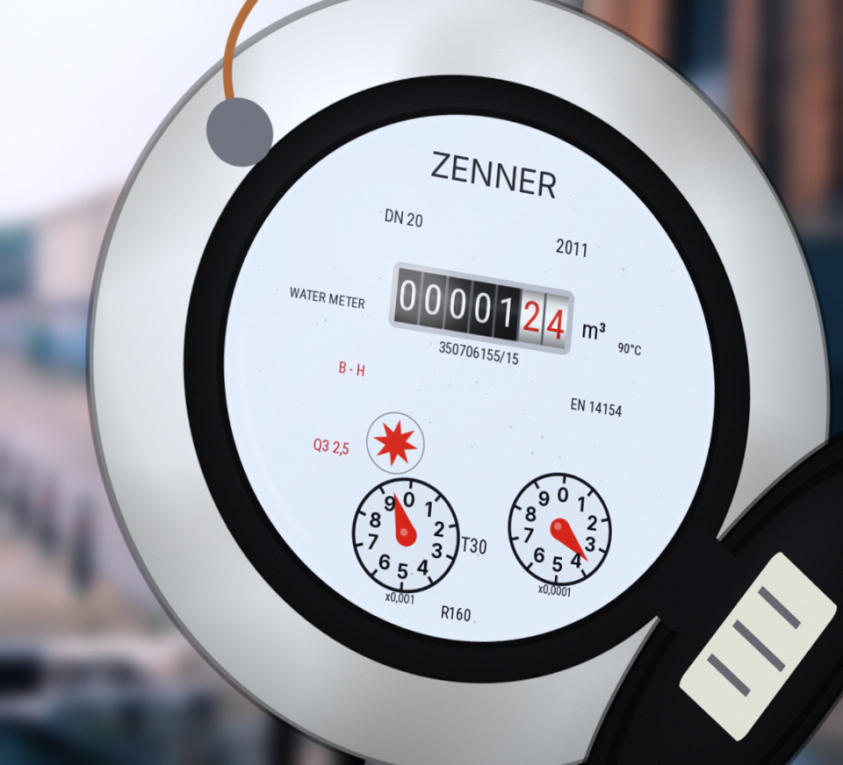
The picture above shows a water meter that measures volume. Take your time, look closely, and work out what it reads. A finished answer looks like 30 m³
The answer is 1.2393 m³
